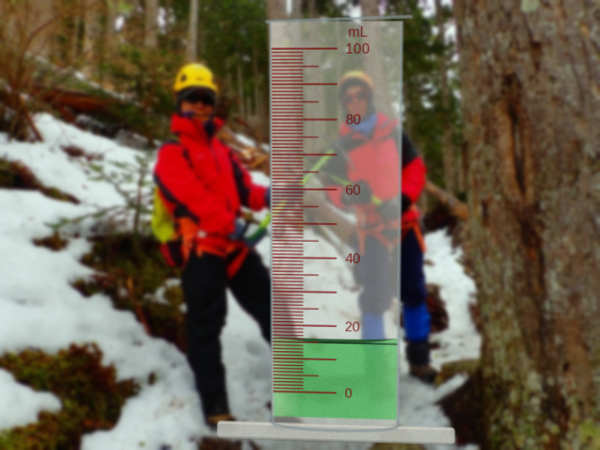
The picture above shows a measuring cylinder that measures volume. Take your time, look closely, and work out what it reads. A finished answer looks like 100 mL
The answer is 15 mL
